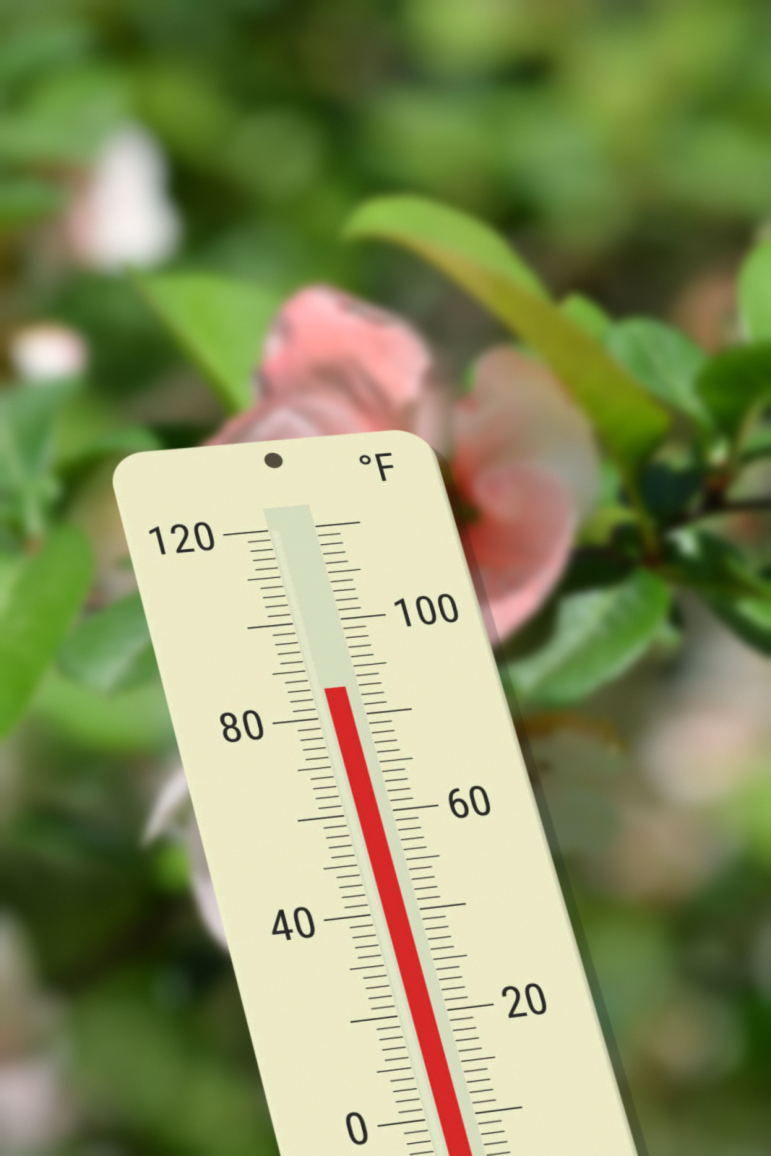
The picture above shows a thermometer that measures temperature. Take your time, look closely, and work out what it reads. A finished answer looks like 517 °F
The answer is 86 °F
